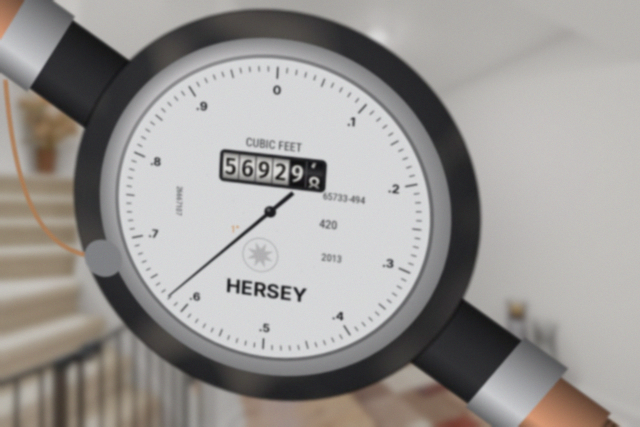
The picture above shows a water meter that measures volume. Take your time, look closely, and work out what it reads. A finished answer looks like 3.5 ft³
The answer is 569297.62 ft³
